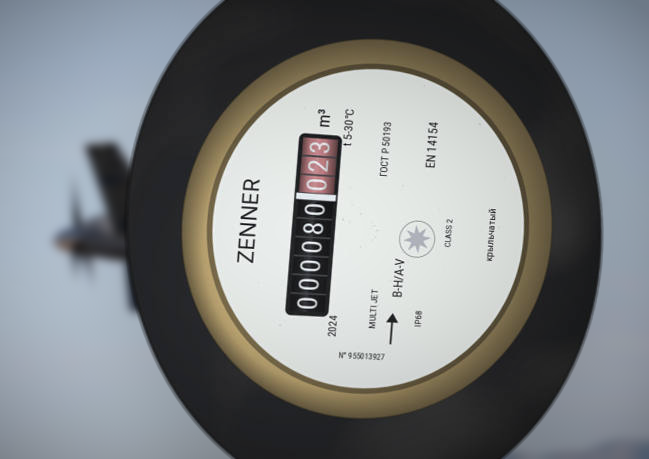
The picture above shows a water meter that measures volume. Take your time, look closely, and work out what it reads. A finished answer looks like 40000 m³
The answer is 80.023 m³
